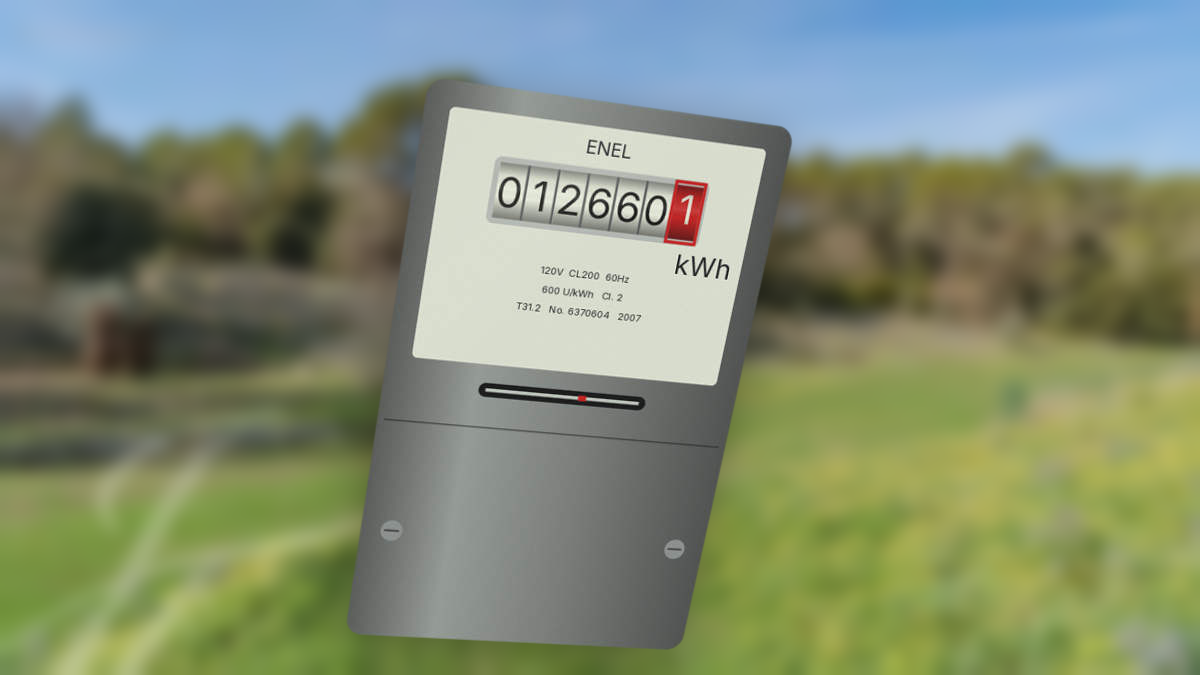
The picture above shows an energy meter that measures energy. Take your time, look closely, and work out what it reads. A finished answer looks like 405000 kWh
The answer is 12660.1 kWh
